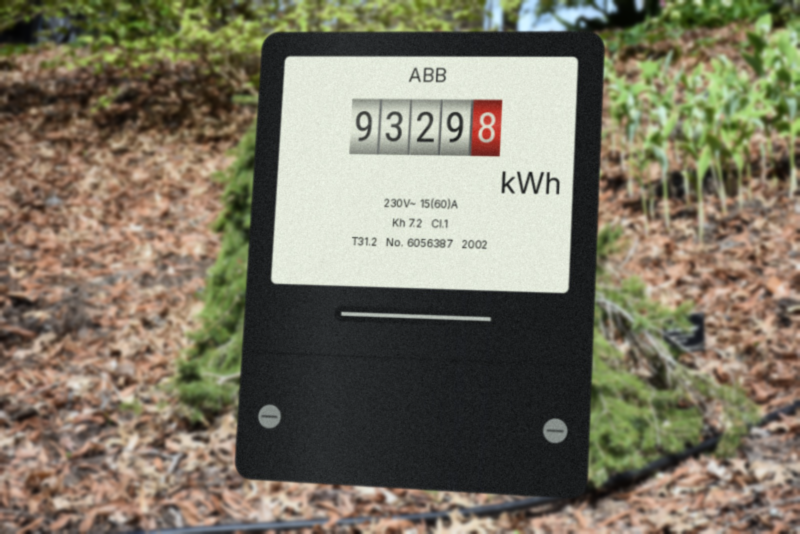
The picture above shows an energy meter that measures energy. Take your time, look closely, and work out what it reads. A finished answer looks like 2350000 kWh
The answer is 9329.8 kWh
